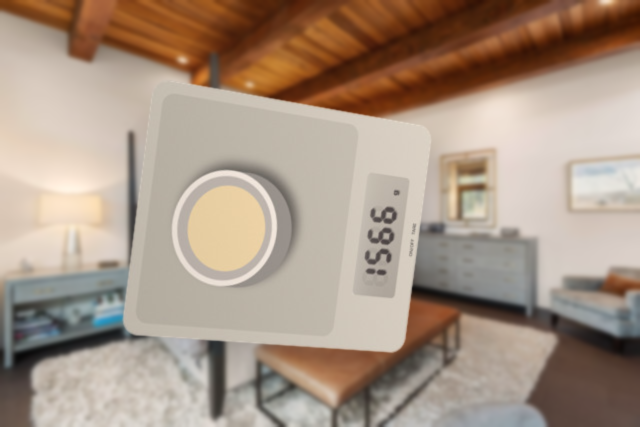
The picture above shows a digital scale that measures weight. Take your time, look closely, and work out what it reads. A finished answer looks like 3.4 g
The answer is 1566 g
